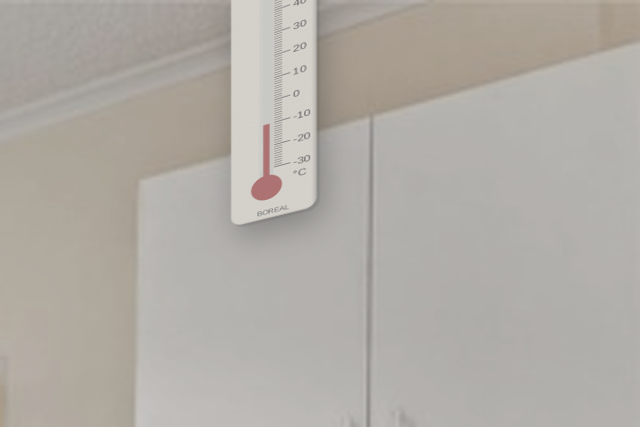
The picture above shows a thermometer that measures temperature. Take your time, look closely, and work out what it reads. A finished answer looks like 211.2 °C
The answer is -10 °C
